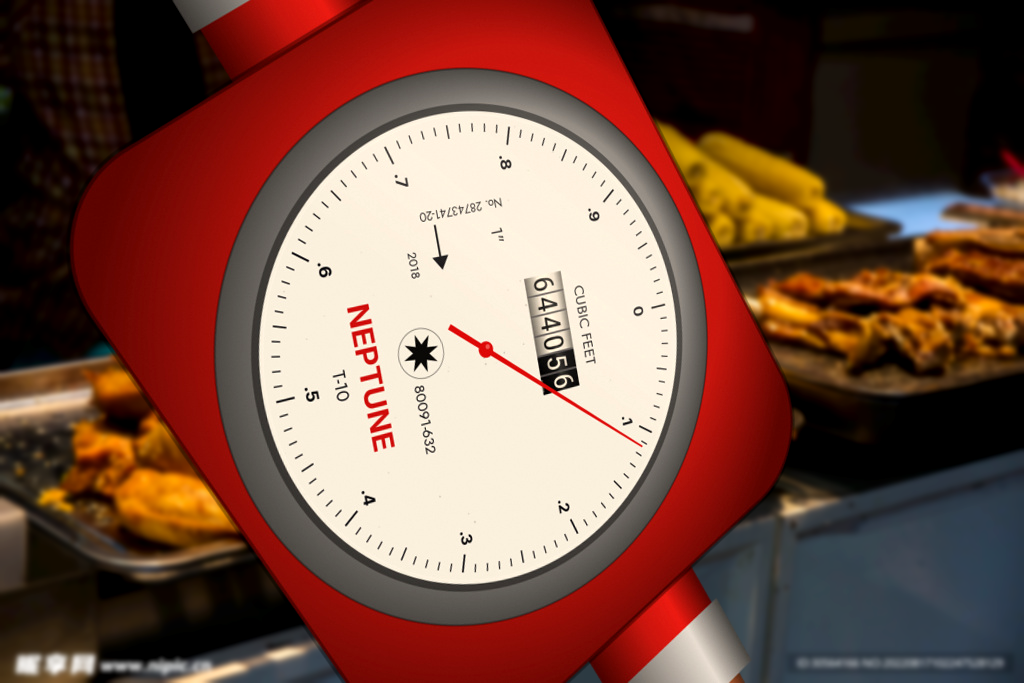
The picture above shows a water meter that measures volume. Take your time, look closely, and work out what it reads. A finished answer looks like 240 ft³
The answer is 644056.11 ft³
